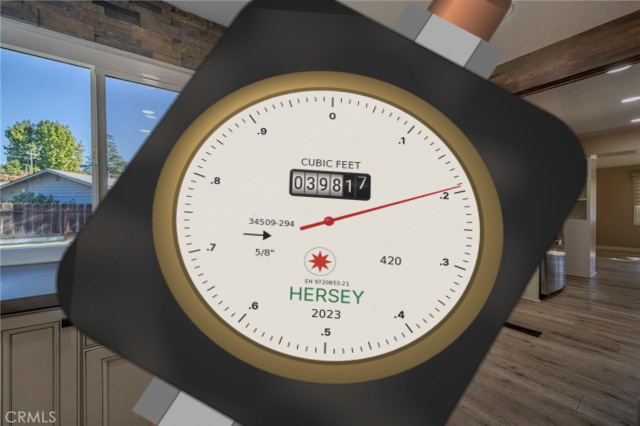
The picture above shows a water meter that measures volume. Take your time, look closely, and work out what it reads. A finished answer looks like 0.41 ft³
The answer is 39817.19 ft³
